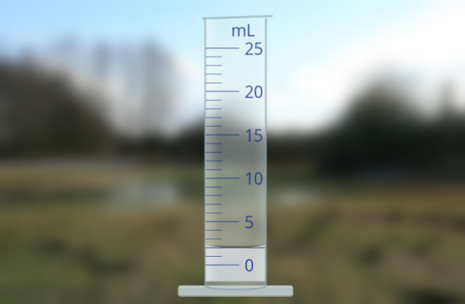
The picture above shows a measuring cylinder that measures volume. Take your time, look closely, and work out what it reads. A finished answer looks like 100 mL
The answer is 2 mL
